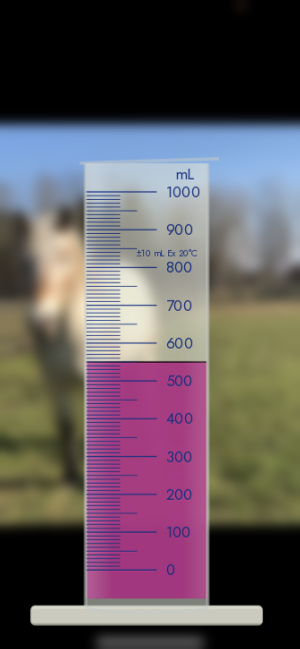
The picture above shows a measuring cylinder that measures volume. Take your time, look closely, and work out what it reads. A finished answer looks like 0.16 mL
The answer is 550 mL
